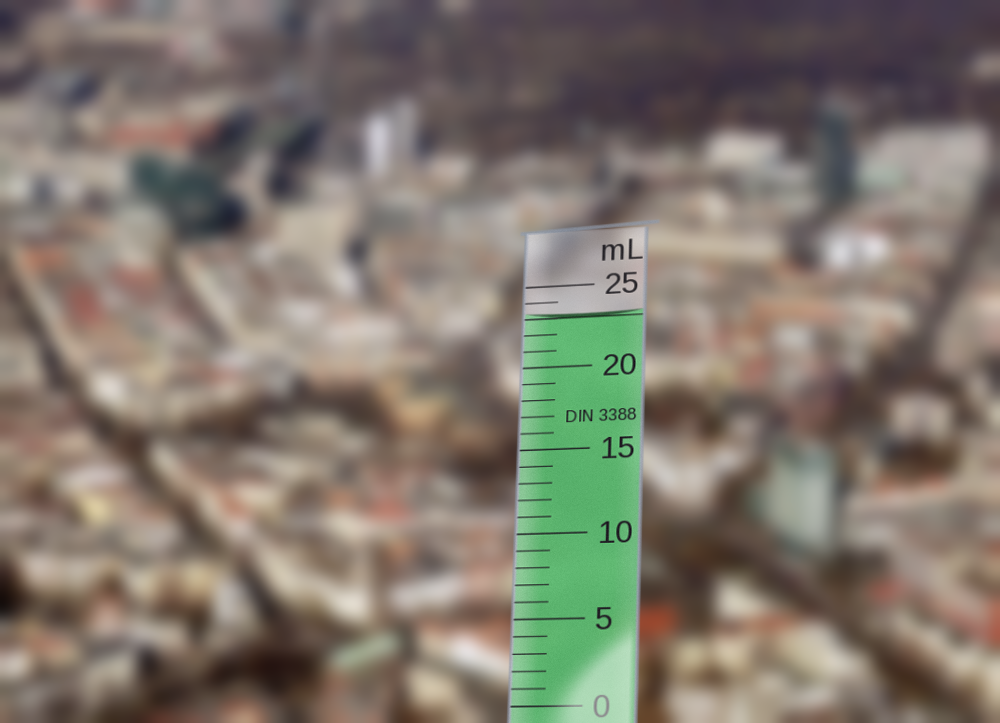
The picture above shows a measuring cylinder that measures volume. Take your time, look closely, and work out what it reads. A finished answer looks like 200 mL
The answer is 23 mL
